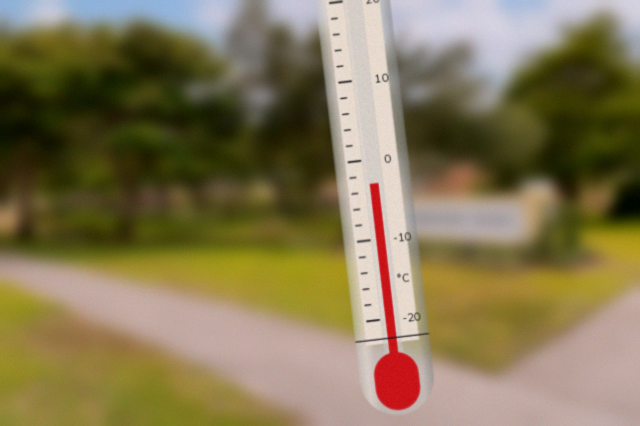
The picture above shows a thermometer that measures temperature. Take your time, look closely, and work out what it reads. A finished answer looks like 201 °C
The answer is -3 °C
